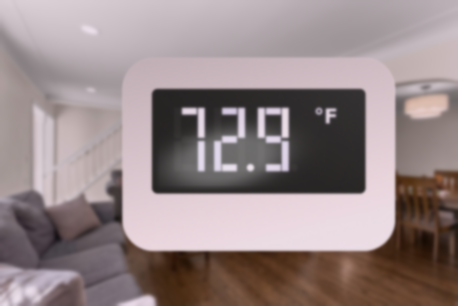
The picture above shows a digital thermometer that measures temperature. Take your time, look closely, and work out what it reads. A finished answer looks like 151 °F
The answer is 72.9 °F
